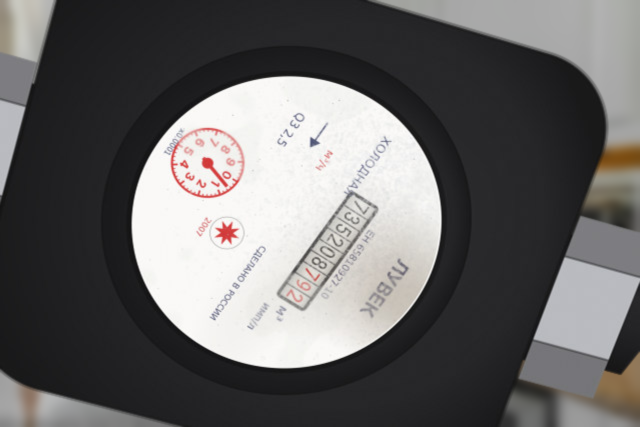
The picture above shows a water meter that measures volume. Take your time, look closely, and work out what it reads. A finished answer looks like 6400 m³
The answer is 735208.7920 m³
